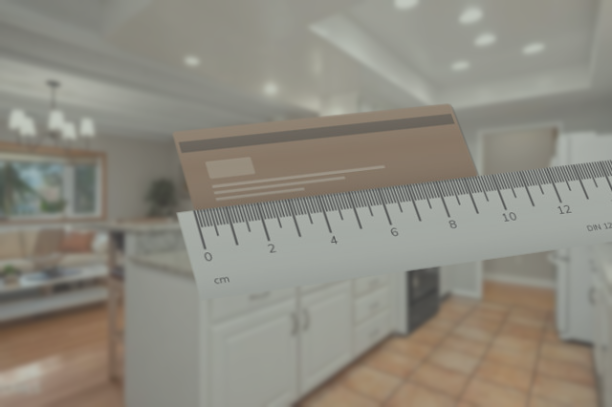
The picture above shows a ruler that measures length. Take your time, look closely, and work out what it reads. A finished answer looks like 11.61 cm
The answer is 9.5 cm
